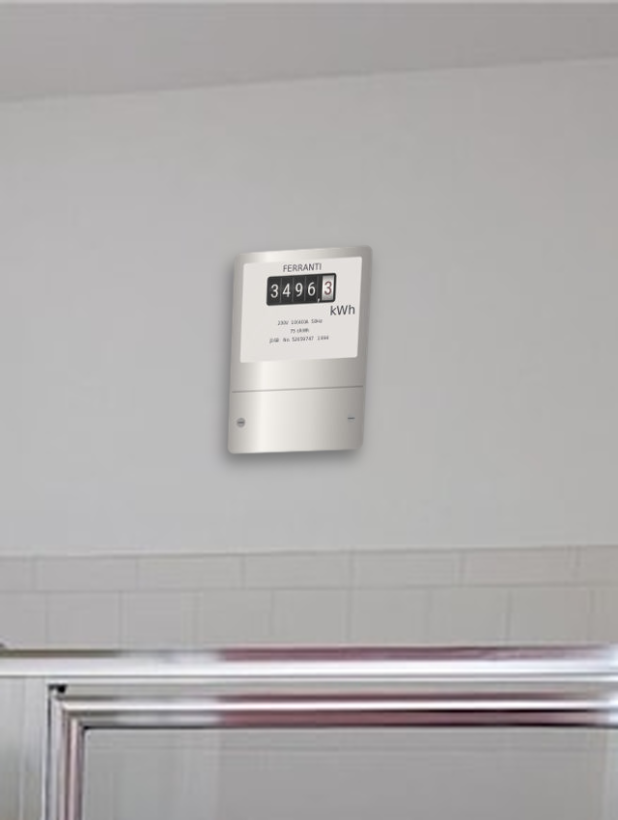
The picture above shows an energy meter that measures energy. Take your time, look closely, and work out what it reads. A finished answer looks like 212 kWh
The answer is 3496.3 kWh
